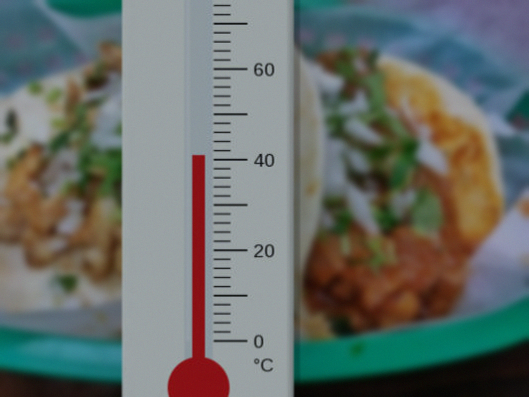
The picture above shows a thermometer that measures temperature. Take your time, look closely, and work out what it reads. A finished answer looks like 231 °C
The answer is 41 °C
